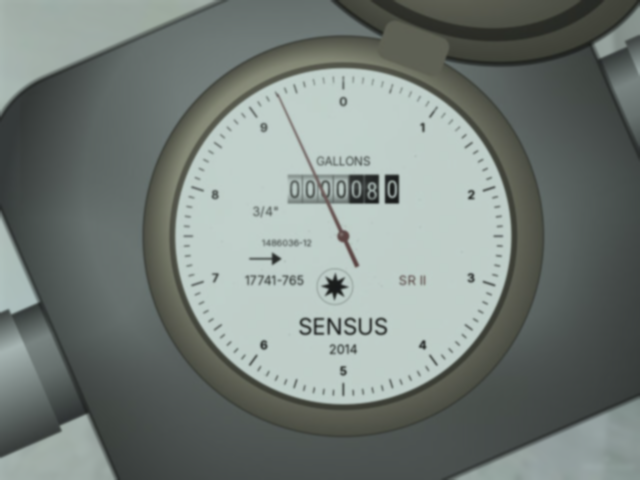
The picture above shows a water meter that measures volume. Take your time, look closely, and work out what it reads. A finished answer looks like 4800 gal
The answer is 79.3 gal
